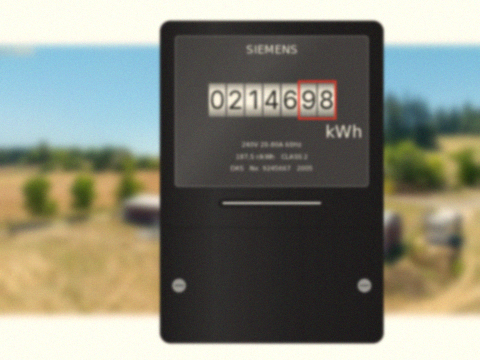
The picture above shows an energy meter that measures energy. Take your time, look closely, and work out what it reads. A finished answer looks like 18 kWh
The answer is 2146.98 kWh
